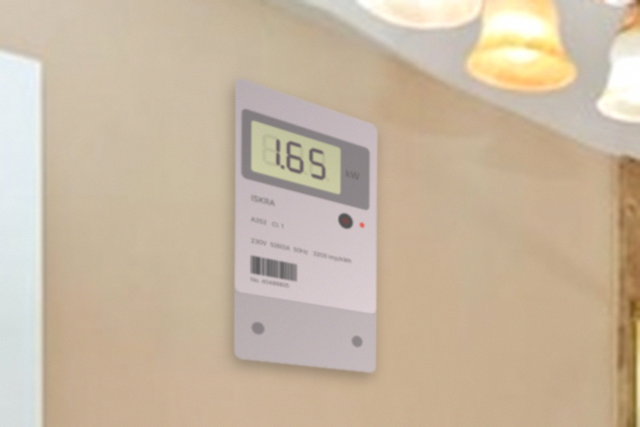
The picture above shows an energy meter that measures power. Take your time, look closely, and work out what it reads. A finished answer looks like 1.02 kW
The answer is 1.65 kW
